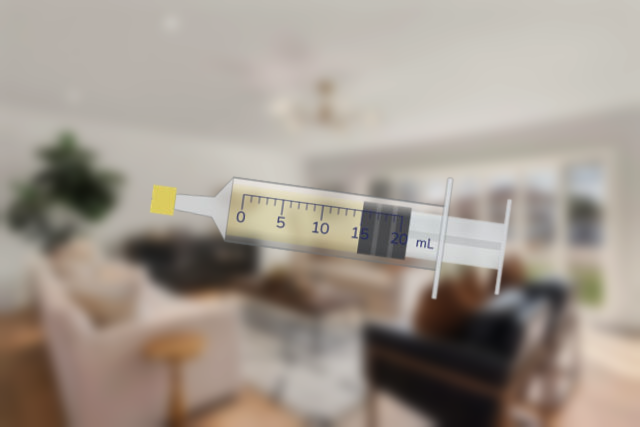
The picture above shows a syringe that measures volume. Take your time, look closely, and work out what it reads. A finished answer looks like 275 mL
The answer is 15 mL
